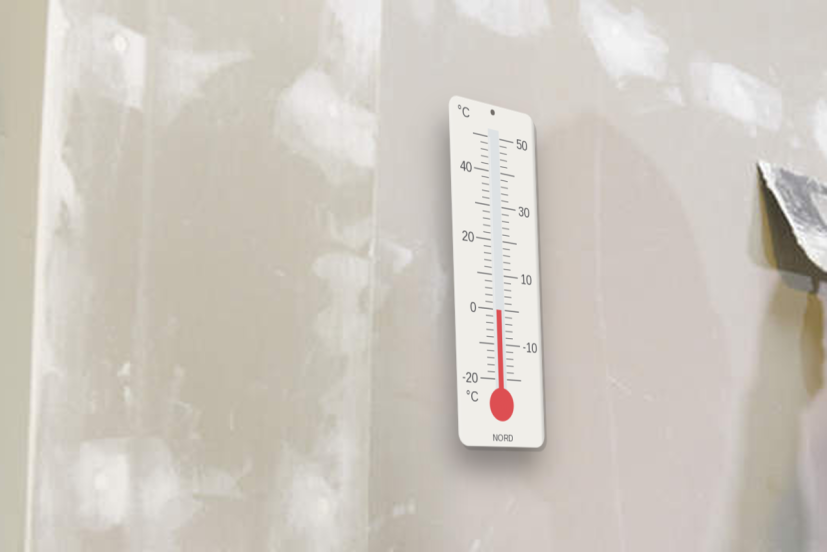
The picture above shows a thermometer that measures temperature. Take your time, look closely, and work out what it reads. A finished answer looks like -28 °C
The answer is 0 °C
